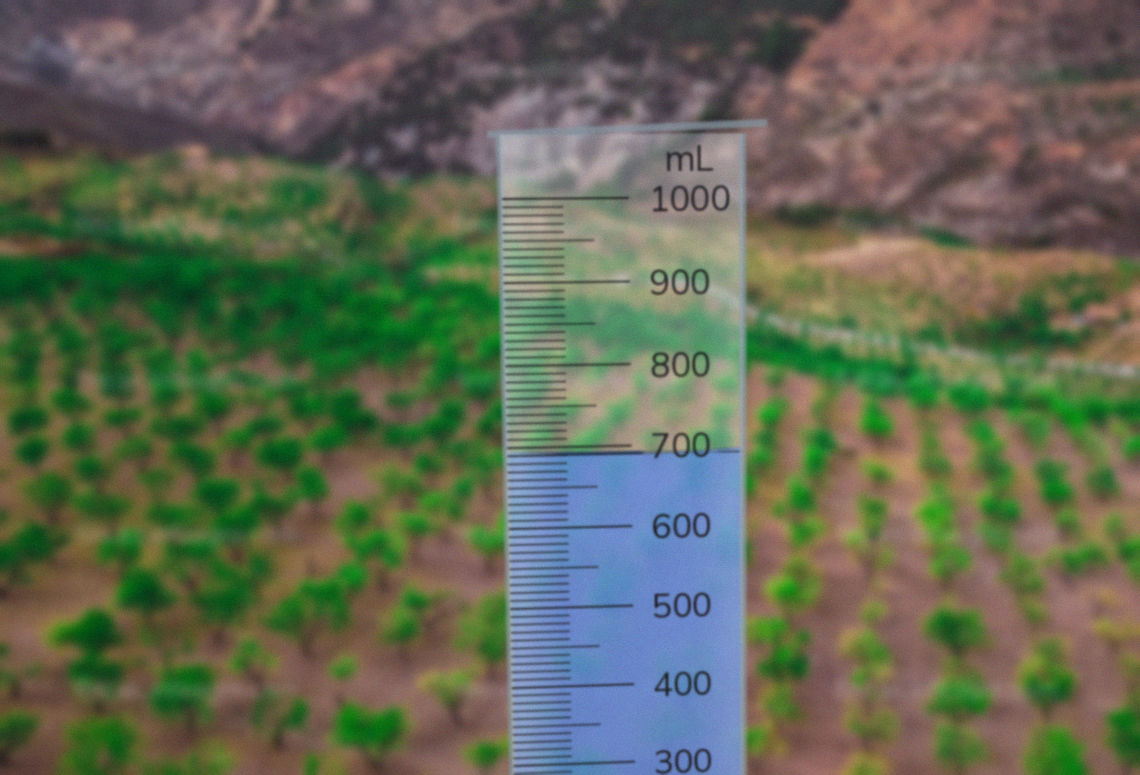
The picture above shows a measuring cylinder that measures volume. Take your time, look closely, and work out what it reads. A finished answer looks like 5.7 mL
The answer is 690 mL
